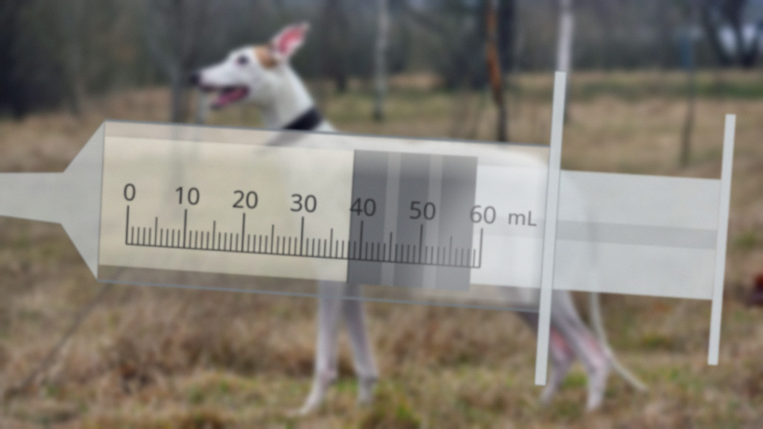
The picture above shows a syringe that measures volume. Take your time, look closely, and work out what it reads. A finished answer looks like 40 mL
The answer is 38 mL
